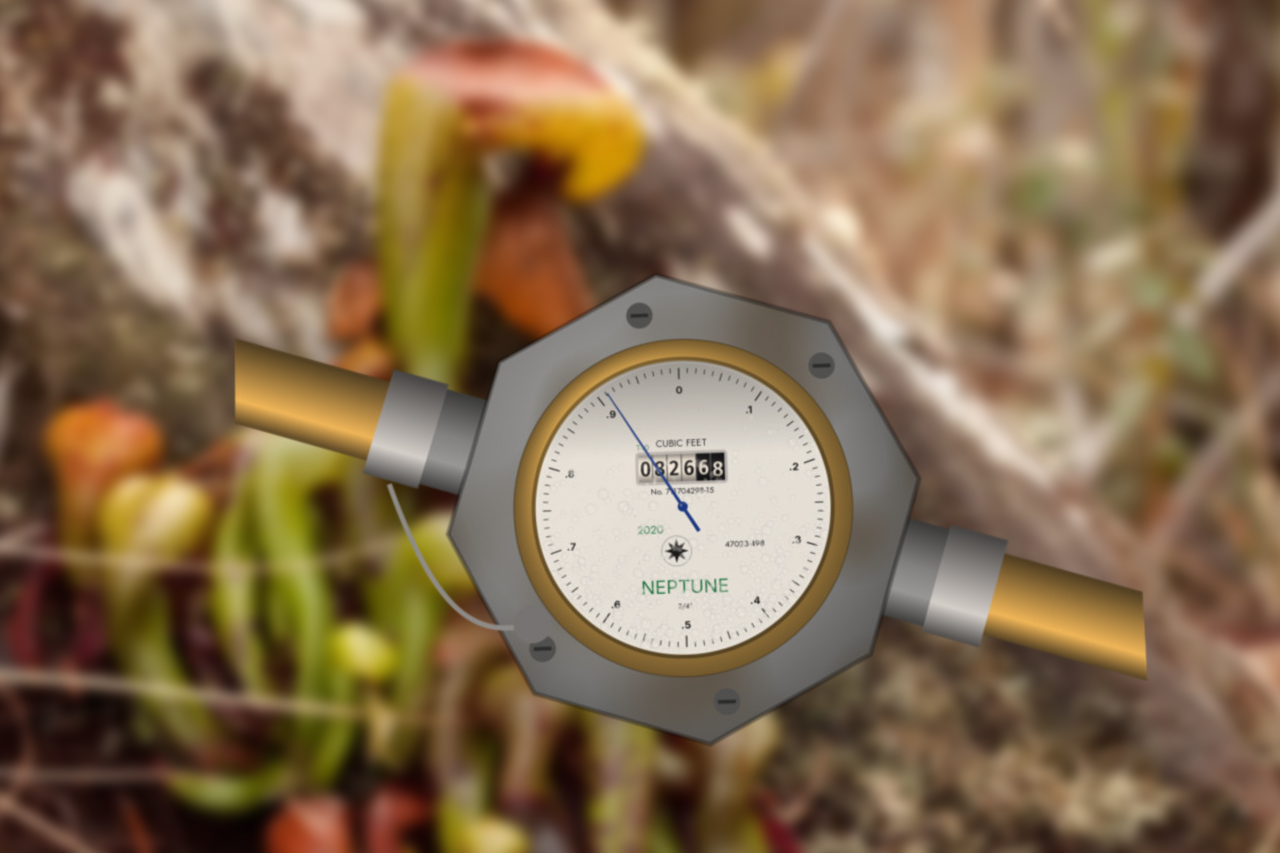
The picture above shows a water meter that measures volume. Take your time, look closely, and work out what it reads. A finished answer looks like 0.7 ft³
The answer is 82667.91 ft³
